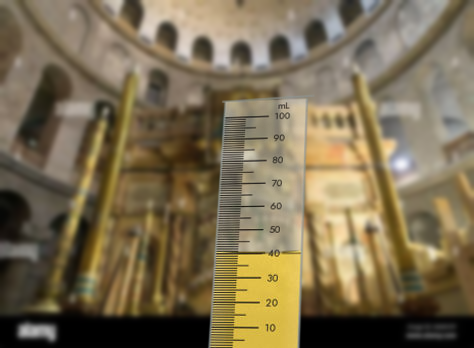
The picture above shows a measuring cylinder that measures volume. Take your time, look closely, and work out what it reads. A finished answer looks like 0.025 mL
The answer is 40 mL
